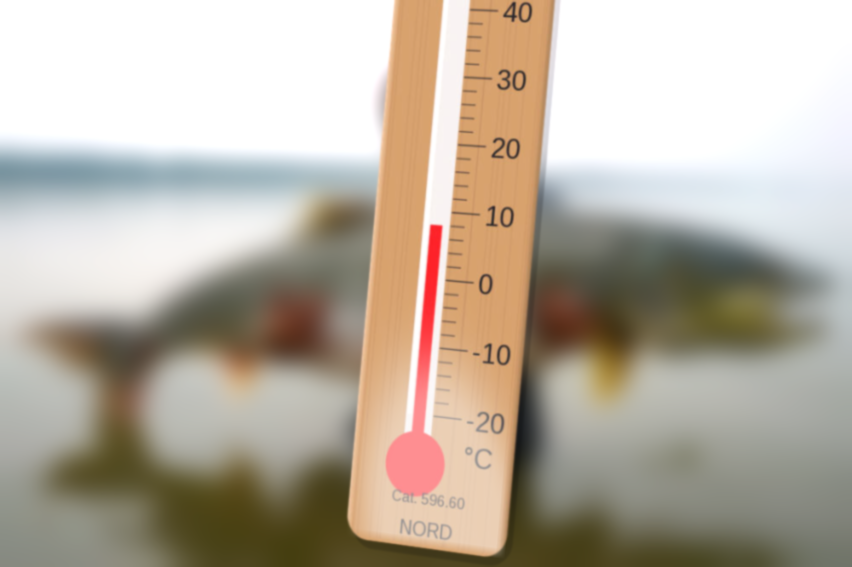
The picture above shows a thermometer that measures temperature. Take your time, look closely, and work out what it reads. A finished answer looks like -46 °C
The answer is 8 °C
